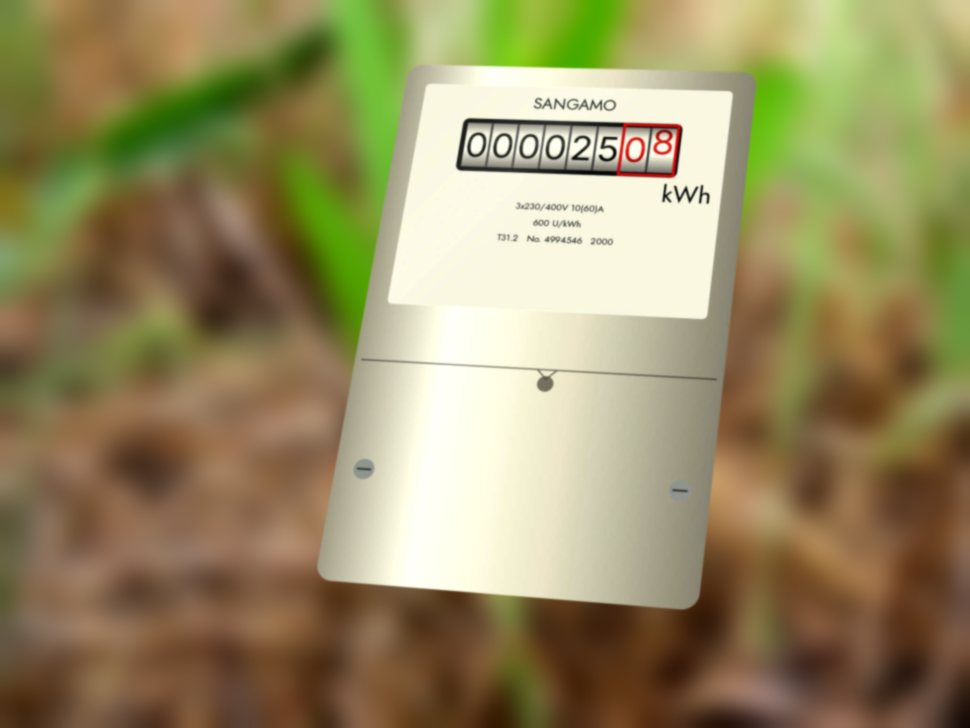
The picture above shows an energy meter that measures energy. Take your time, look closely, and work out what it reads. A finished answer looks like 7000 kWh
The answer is 25.08 kWh
